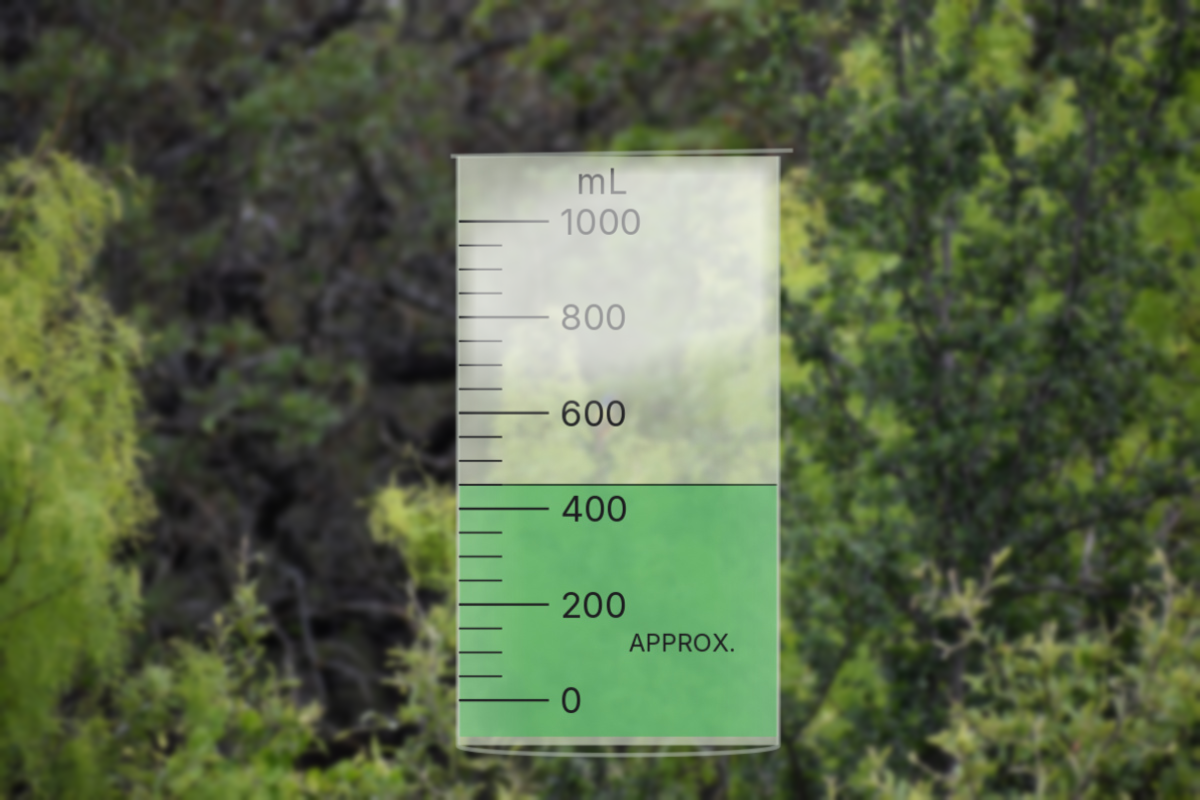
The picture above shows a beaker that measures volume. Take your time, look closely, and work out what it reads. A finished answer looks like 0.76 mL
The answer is 450 mL
